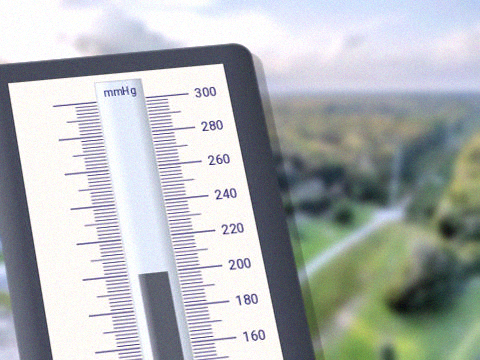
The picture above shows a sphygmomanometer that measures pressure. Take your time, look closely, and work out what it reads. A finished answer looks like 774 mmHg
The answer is 200 mmHg
